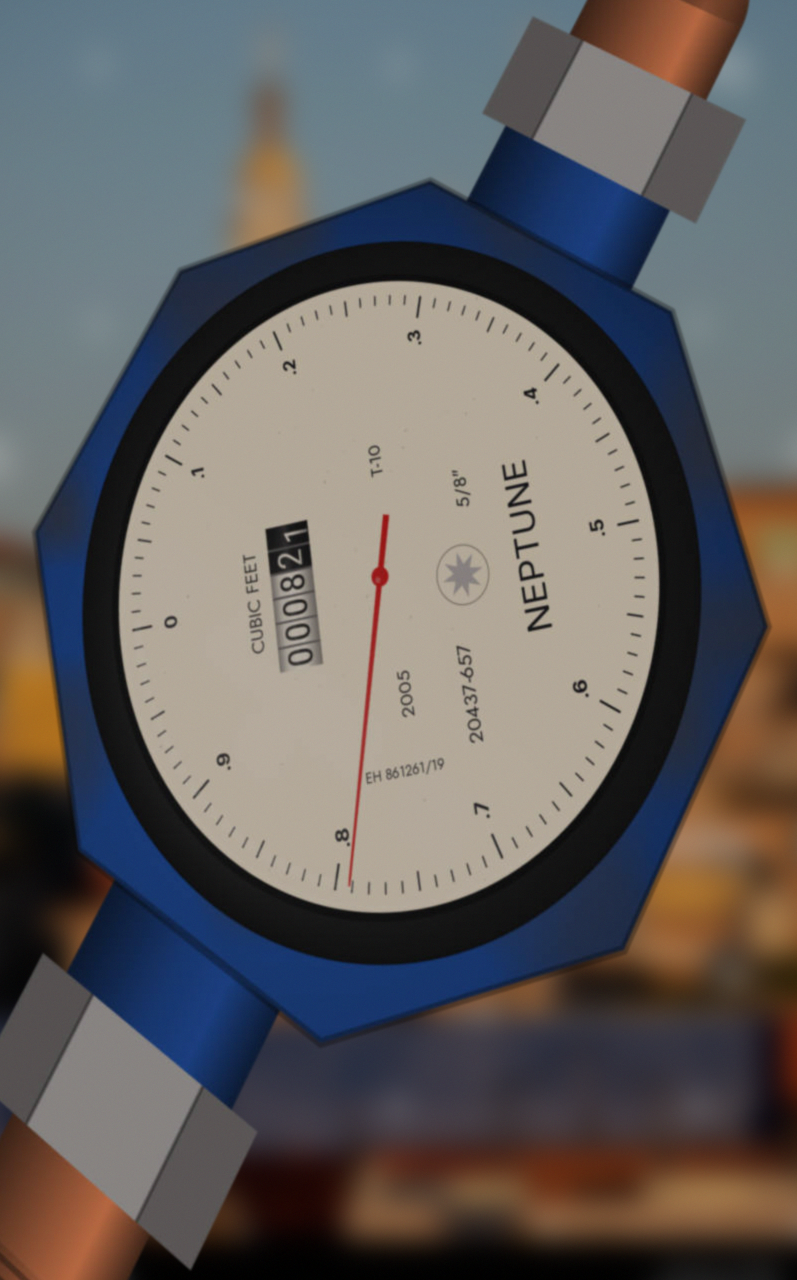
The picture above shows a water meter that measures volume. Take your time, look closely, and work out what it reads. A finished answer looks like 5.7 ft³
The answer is 820.79 ft³
